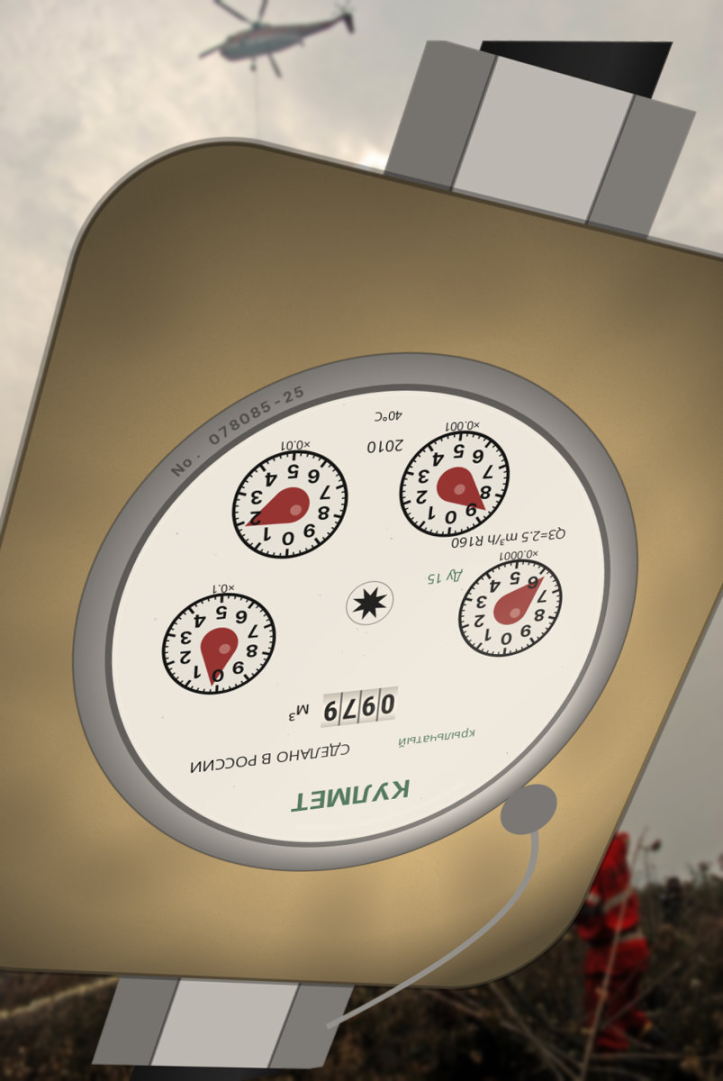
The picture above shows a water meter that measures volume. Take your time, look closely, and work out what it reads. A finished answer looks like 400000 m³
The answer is 979.0186 m³
